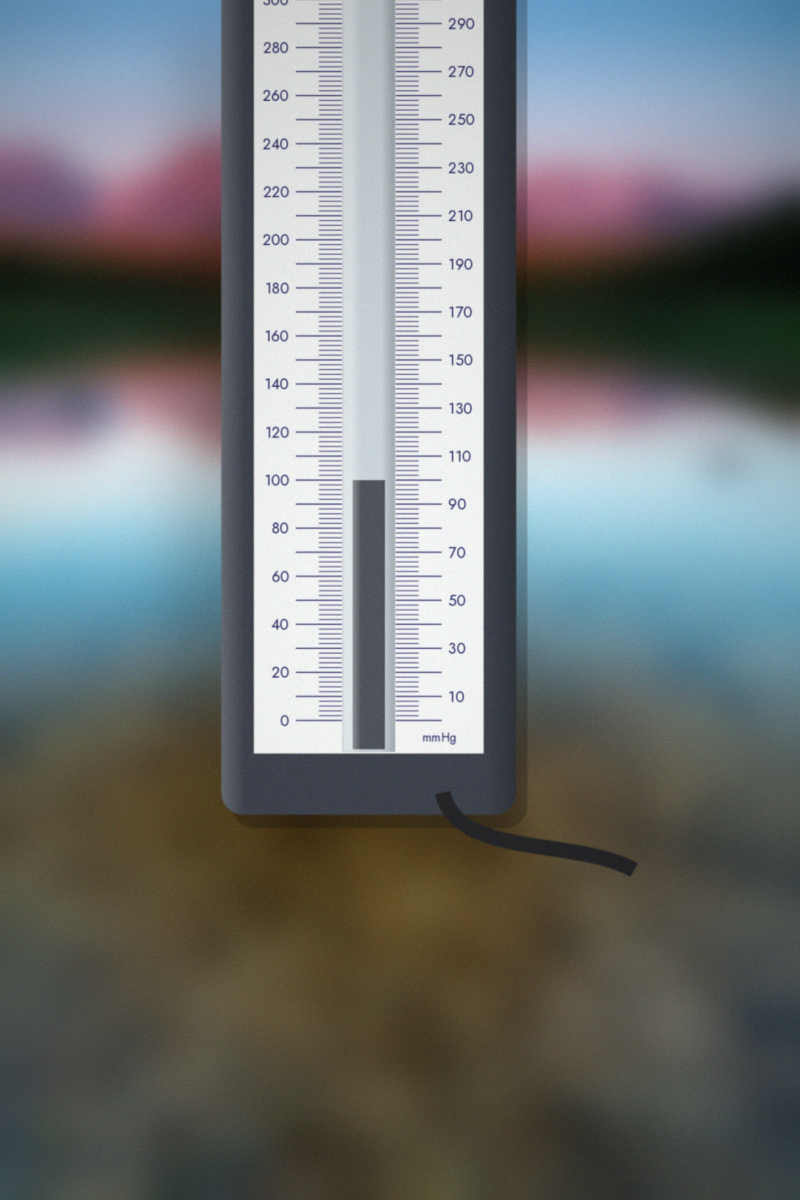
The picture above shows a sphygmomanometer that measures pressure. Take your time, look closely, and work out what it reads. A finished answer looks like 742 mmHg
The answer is 100 mmHg
